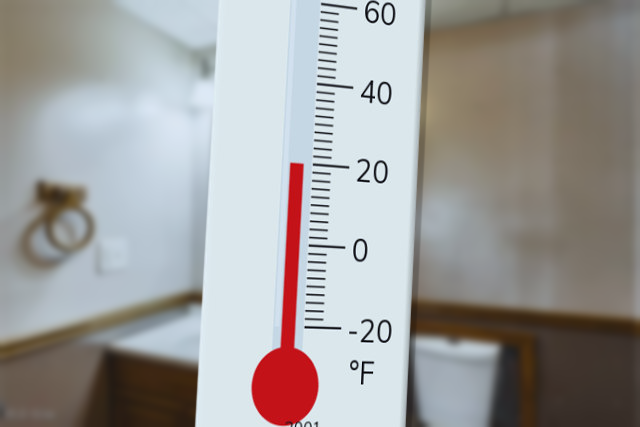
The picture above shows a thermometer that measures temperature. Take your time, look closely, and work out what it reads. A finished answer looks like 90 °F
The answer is 20 °F
